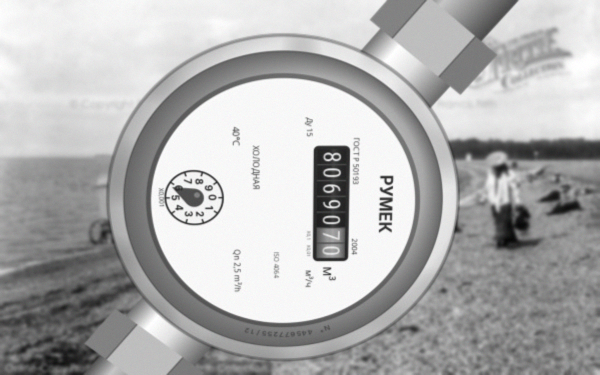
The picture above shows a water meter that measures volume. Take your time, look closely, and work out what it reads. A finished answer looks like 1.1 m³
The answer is 80690.705 m³
